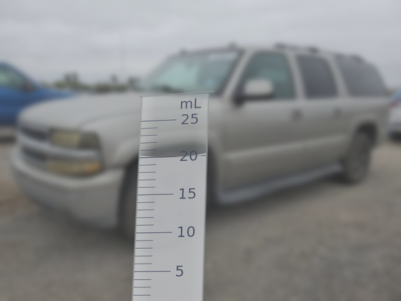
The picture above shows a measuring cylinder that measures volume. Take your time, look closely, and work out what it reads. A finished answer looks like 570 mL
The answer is 20 mL
